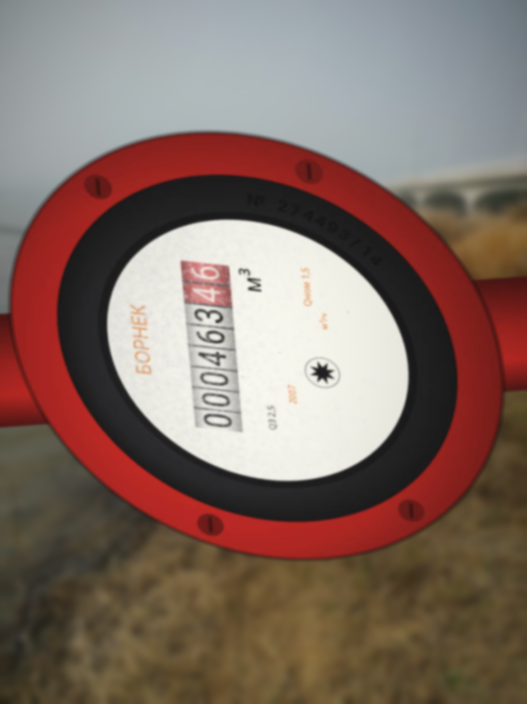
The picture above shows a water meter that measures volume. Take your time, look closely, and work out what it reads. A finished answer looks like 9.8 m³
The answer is 463.46 m³
